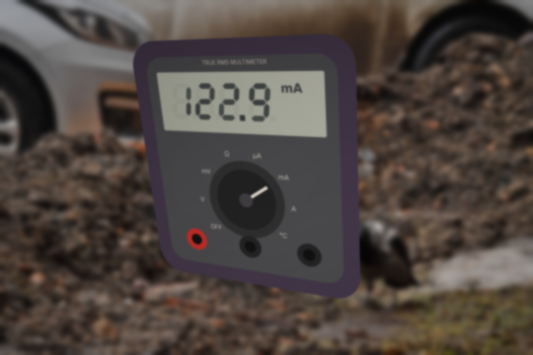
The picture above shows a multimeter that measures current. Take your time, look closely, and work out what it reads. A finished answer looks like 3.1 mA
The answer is 122.9 mA
